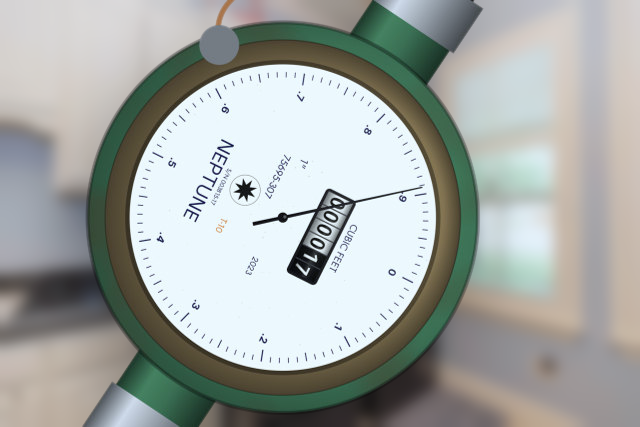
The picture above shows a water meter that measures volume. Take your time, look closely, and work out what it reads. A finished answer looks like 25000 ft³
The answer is 16.89 ft³
